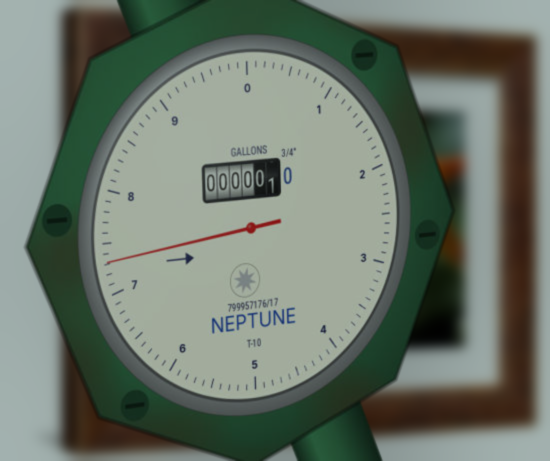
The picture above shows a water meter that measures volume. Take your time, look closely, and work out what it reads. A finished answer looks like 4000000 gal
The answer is 7.3 gal
